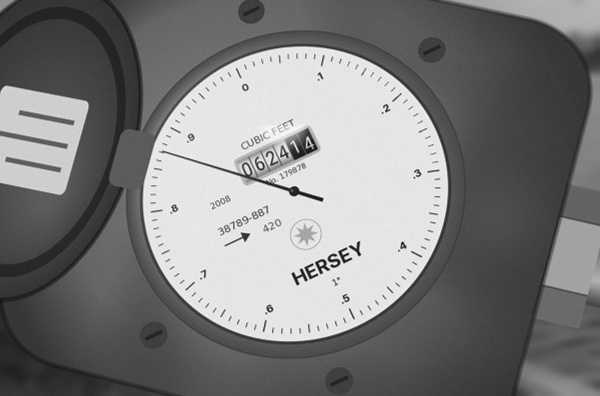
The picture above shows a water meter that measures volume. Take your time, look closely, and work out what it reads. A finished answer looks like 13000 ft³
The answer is 62413.87 ft³
